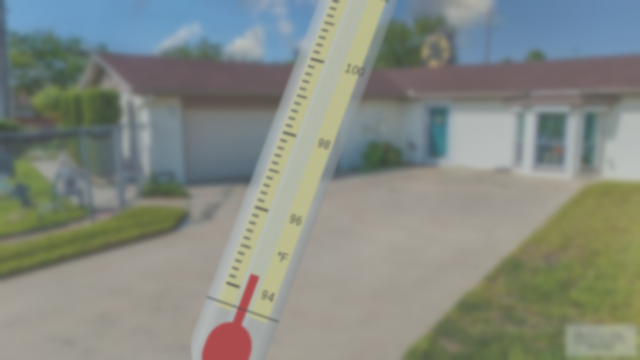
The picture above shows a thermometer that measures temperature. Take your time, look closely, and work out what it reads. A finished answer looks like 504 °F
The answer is 94.4 °F
